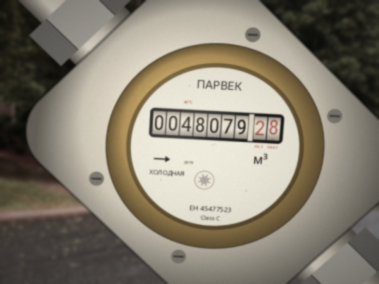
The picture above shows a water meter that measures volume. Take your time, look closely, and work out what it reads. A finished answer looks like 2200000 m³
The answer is 48079.28 m³
